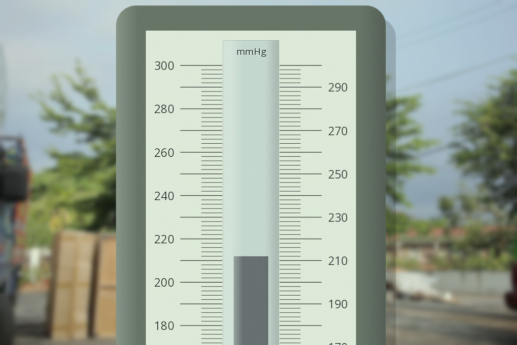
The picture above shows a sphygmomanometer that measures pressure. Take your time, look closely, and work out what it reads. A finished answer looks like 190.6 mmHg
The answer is 212 mmHg
